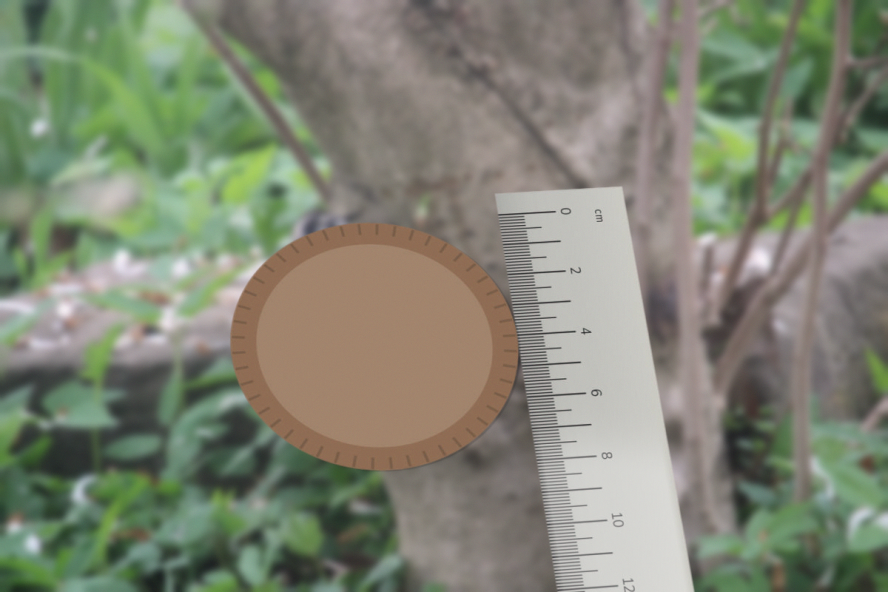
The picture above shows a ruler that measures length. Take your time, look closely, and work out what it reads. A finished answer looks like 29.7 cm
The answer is 8 cm
